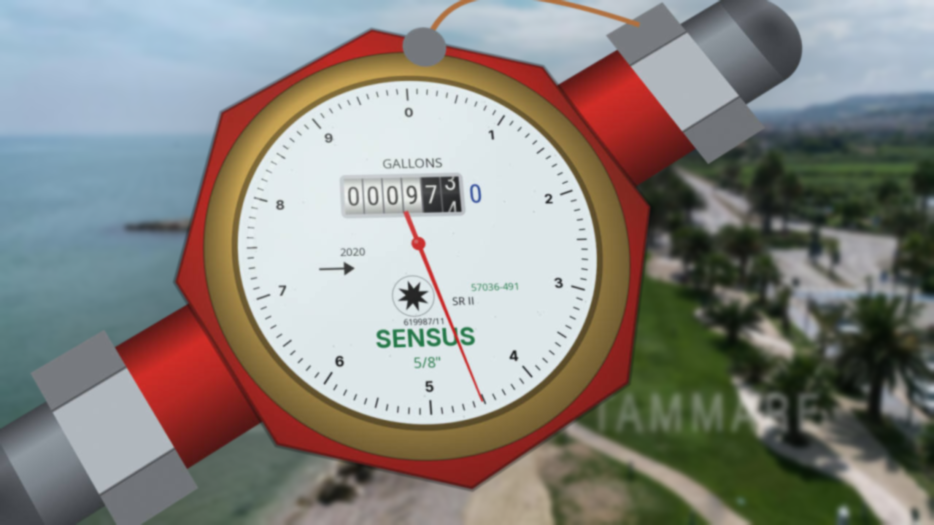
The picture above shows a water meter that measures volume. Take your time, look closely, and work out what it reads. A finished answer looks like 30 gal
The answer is 9734.5 gal
